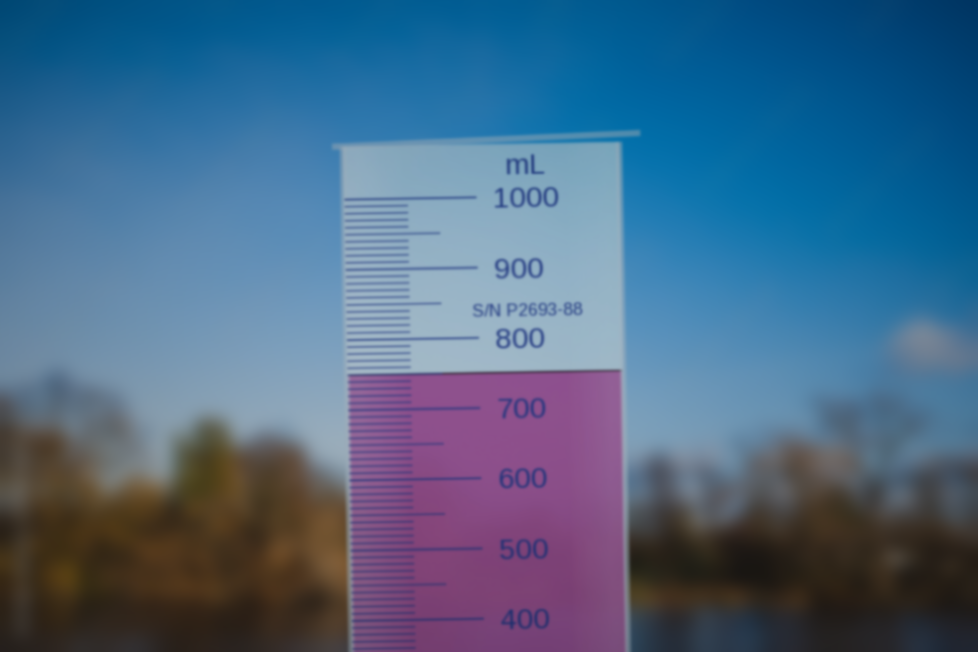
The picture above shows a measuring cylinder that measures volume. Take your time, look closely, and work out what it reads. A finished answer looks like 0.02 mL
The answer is 750 mL
